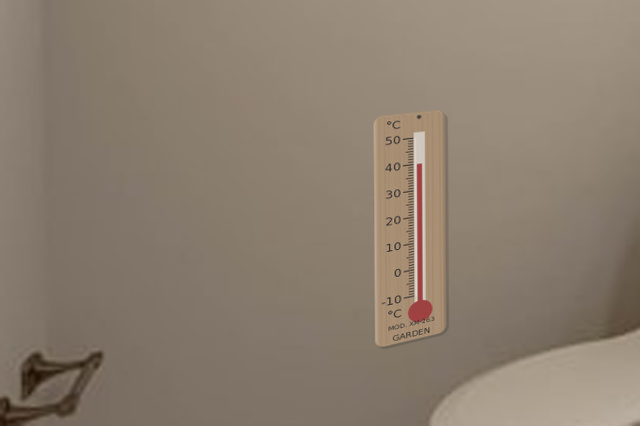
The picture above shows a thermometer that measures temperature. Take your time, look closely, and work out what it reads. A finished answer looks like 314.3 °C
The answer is 40 °C
